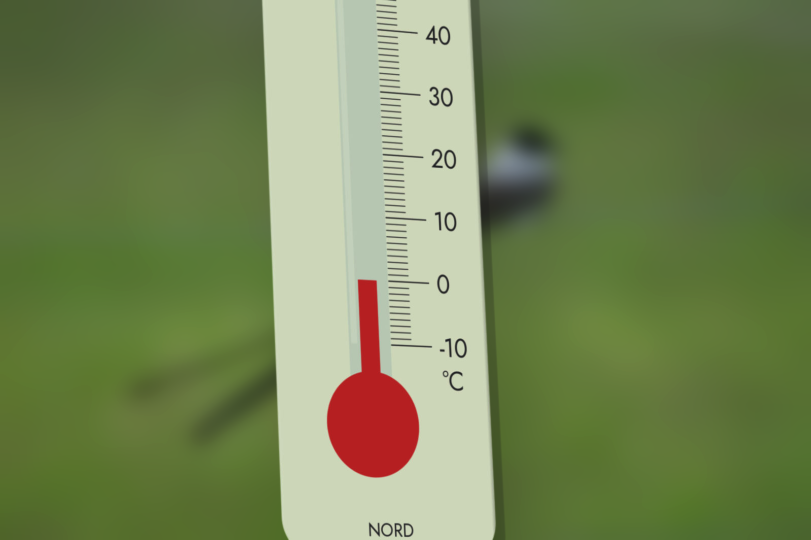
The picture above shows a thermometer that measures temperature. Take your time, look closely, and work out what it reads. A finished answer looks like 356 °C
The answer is 0 °C
